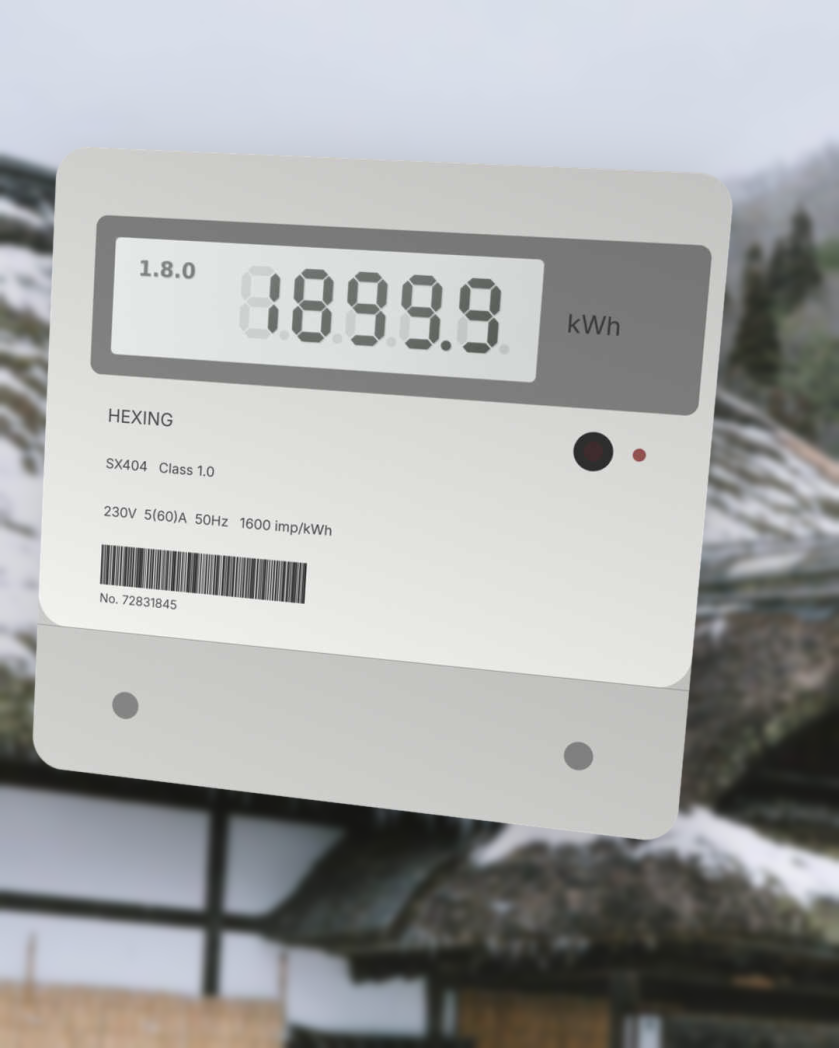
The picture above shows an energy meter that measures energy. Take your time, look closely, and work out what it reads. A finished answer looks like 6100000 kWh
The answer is 1899.9 kWh
